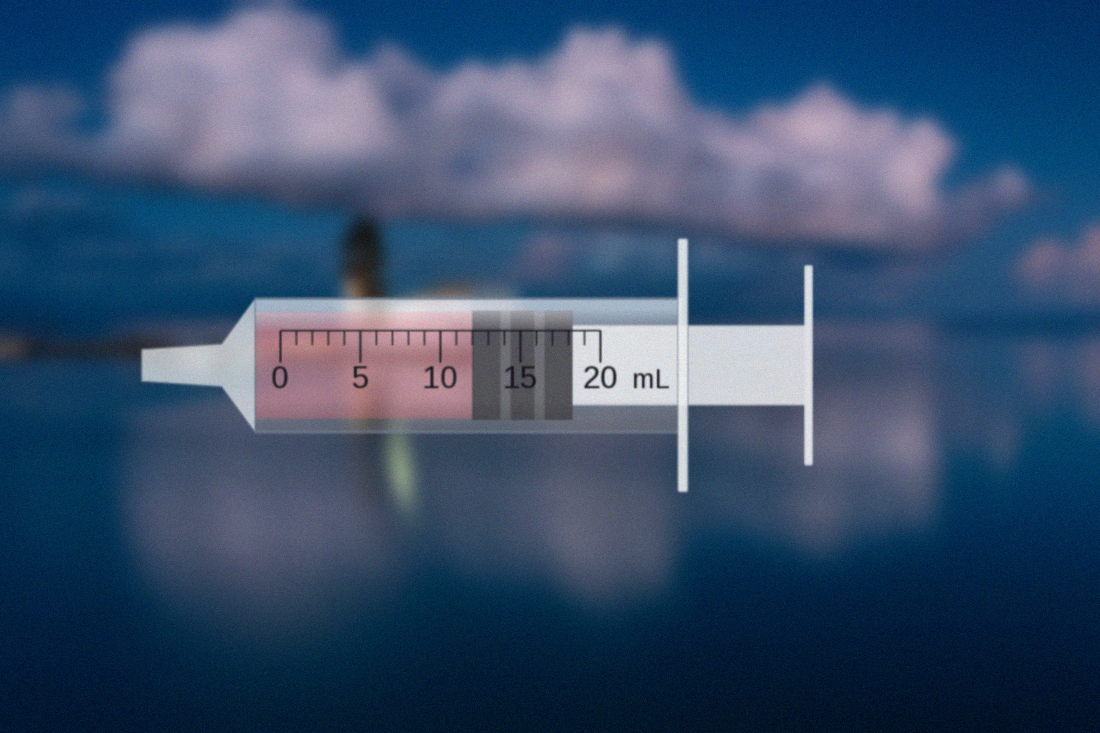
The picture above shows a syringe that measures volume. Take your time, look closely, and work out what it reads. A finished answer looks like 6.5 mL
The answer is 12 mL
